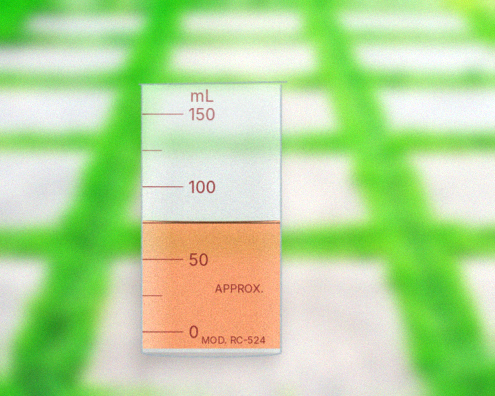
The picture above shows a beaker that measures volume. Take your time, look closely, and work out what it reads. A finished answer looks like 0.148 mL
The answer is 75 mL
